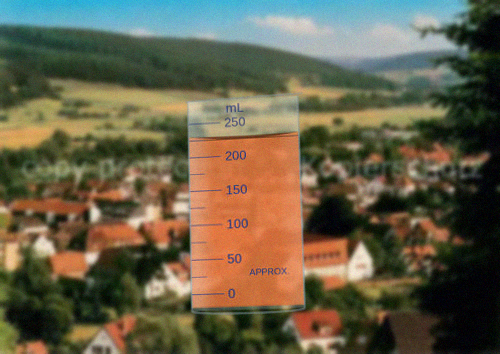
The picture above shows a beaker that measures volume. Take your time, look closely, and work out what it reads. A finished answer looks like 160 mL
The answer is 225 mL
